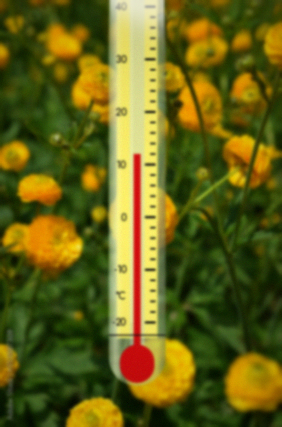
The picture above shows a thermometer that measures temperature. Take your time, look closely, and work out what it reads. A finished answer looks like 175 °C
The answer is 12 °C
